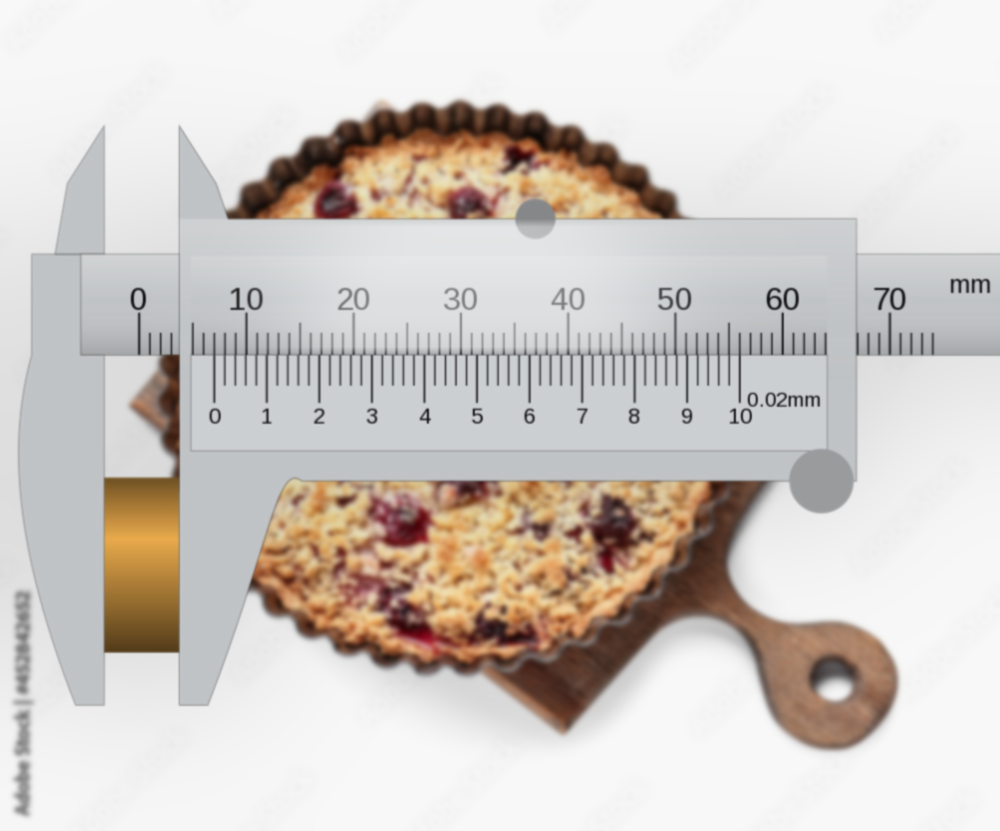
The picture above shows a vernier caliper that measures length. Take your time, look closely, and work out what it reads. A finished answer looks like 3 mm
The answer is 7.0 mm
